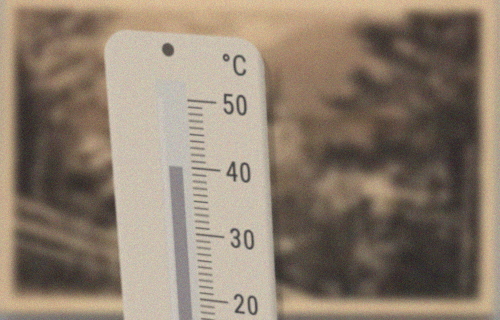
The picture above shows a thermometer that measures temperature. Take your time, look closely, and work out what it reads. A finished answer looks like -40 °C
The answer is 40 °C
